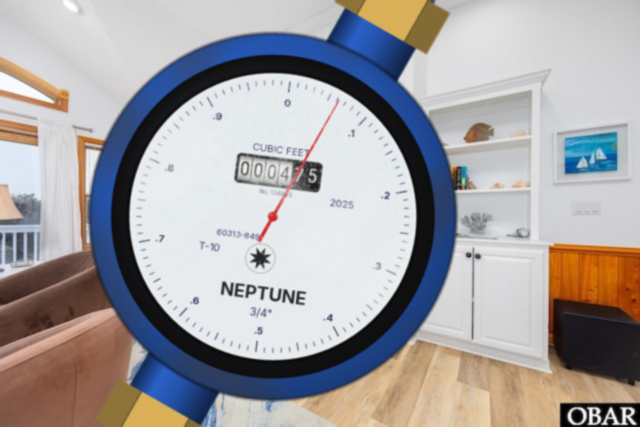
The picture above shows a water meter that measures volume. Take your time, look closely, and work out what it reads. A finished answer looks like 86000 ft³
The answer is 475.06 ft³
